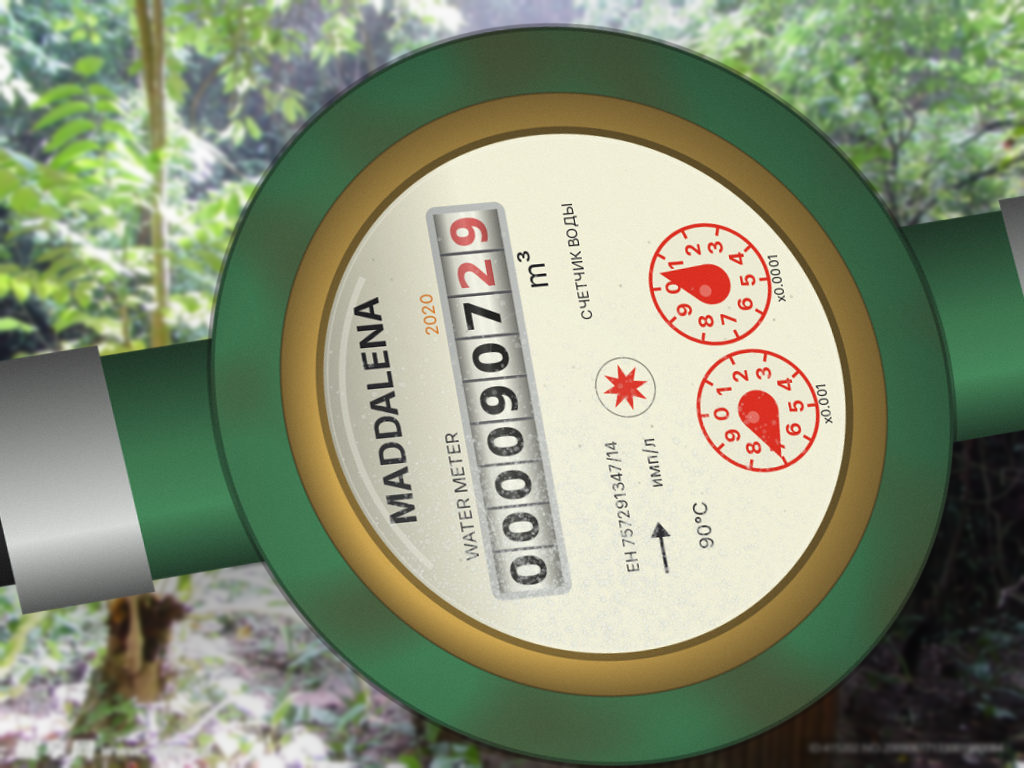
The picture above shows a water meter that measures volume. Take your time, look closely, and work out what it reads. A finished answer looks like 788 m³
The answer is 907.2970 m³
